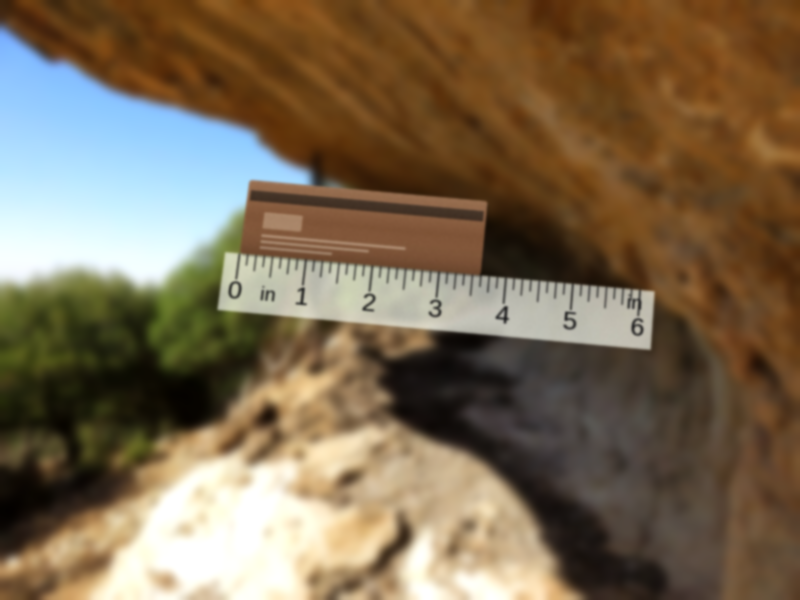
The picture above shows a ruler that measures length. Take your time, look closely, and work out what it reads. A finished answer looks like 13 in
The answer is 3.625 in
